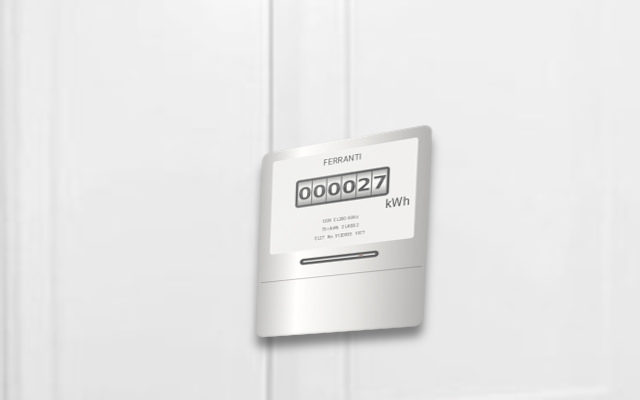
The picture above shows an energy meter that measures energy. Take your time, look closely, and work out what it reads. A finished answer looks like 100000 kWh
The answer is 27 kWh
